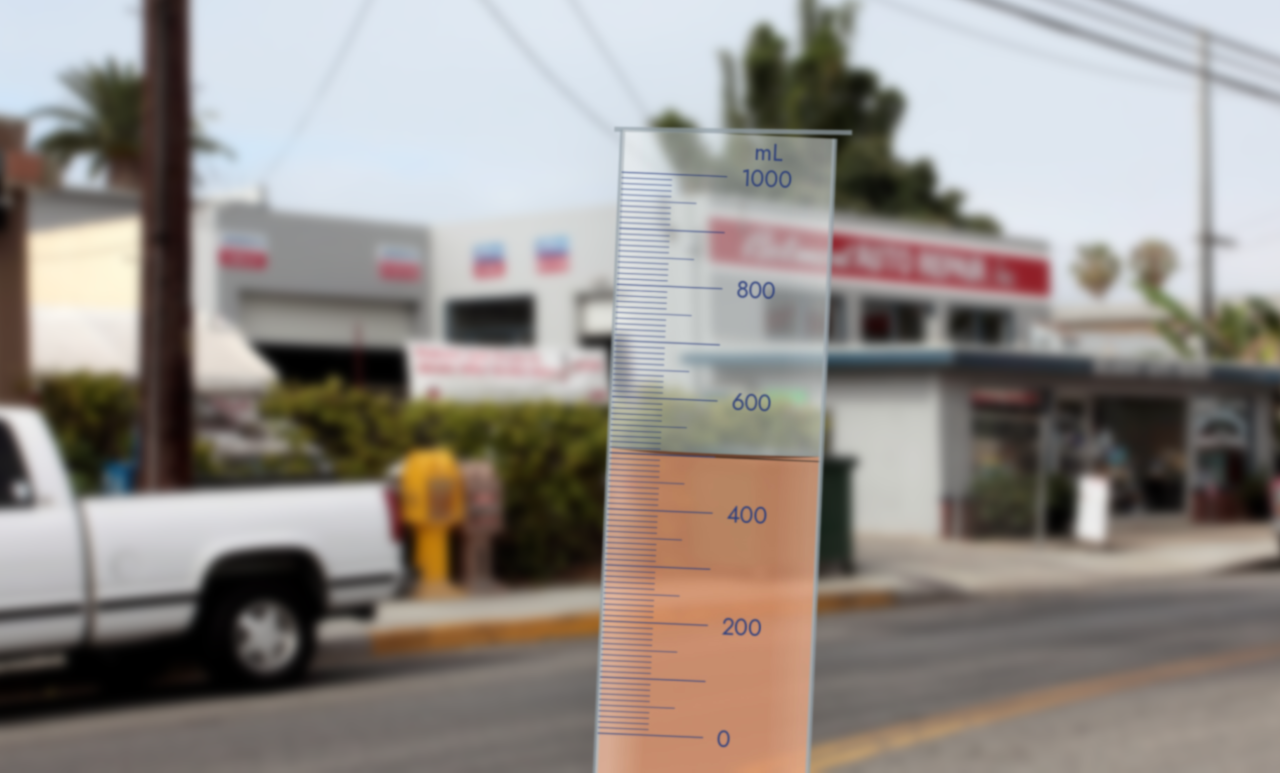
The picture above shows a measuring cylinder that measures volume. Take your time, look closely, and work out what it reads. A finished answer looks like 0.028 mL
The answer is 500 mL
